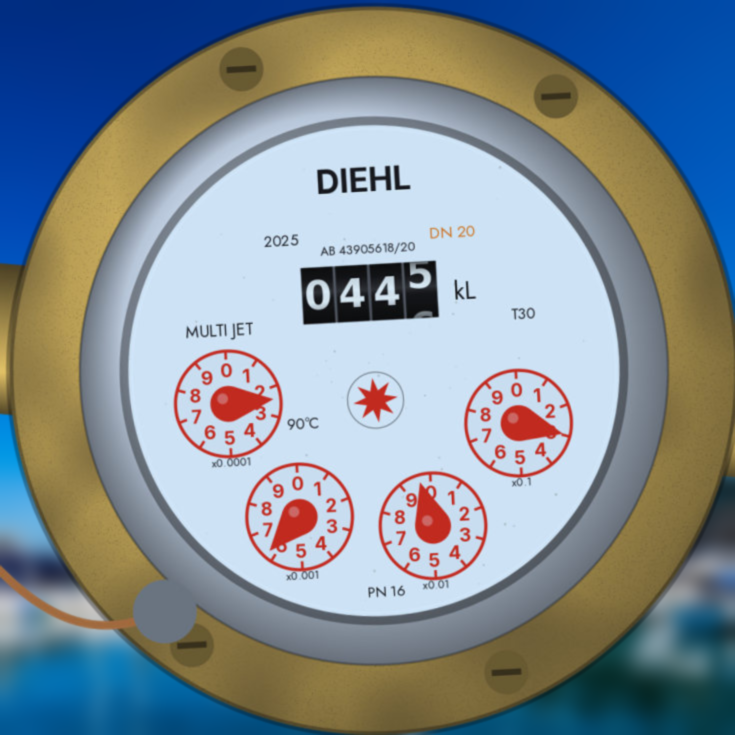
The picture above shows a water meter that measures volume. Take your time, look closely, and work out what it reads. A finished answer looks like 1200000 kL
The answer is 445.2962 kL
